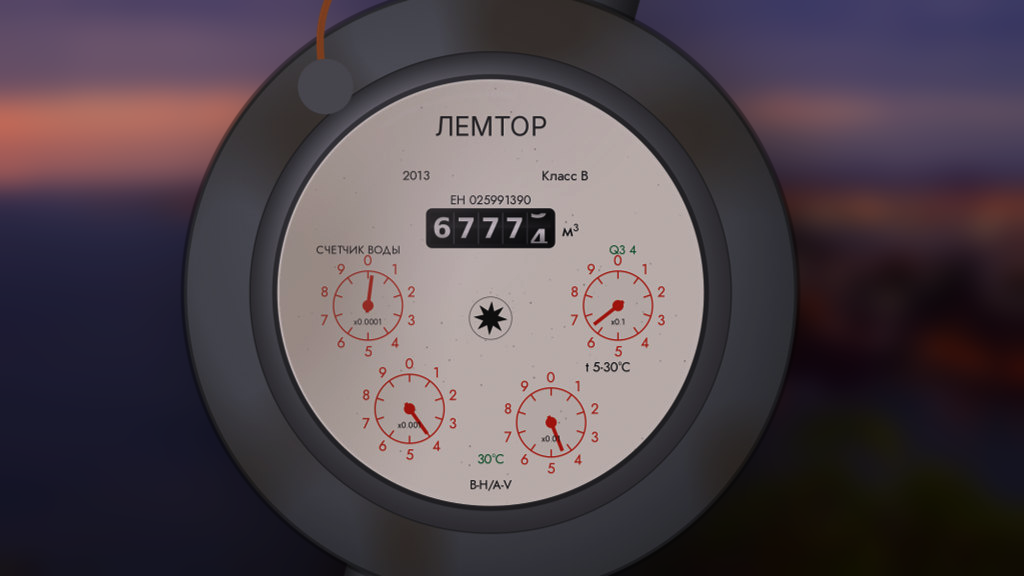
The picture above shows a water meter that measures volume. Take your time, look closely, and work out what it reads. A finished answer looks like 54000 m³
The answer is 67773.6440 m³
